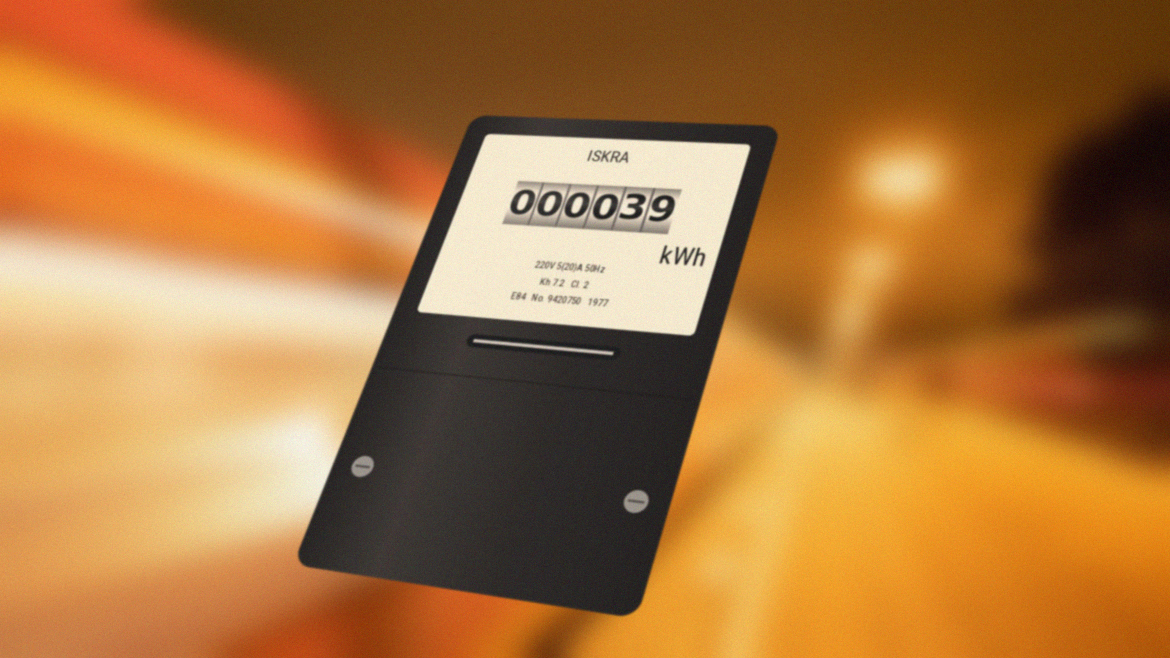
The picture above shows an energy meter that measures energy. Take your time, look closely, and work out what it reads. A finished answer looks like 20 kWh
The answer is 39 kWh
